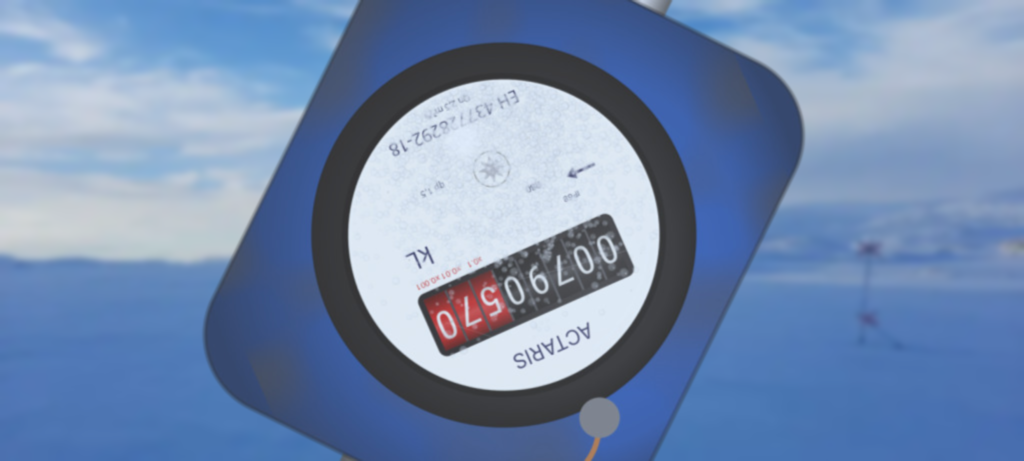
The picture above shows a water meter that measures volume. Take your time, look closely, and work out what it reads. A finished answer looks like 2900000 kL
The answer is 790.570 kL
